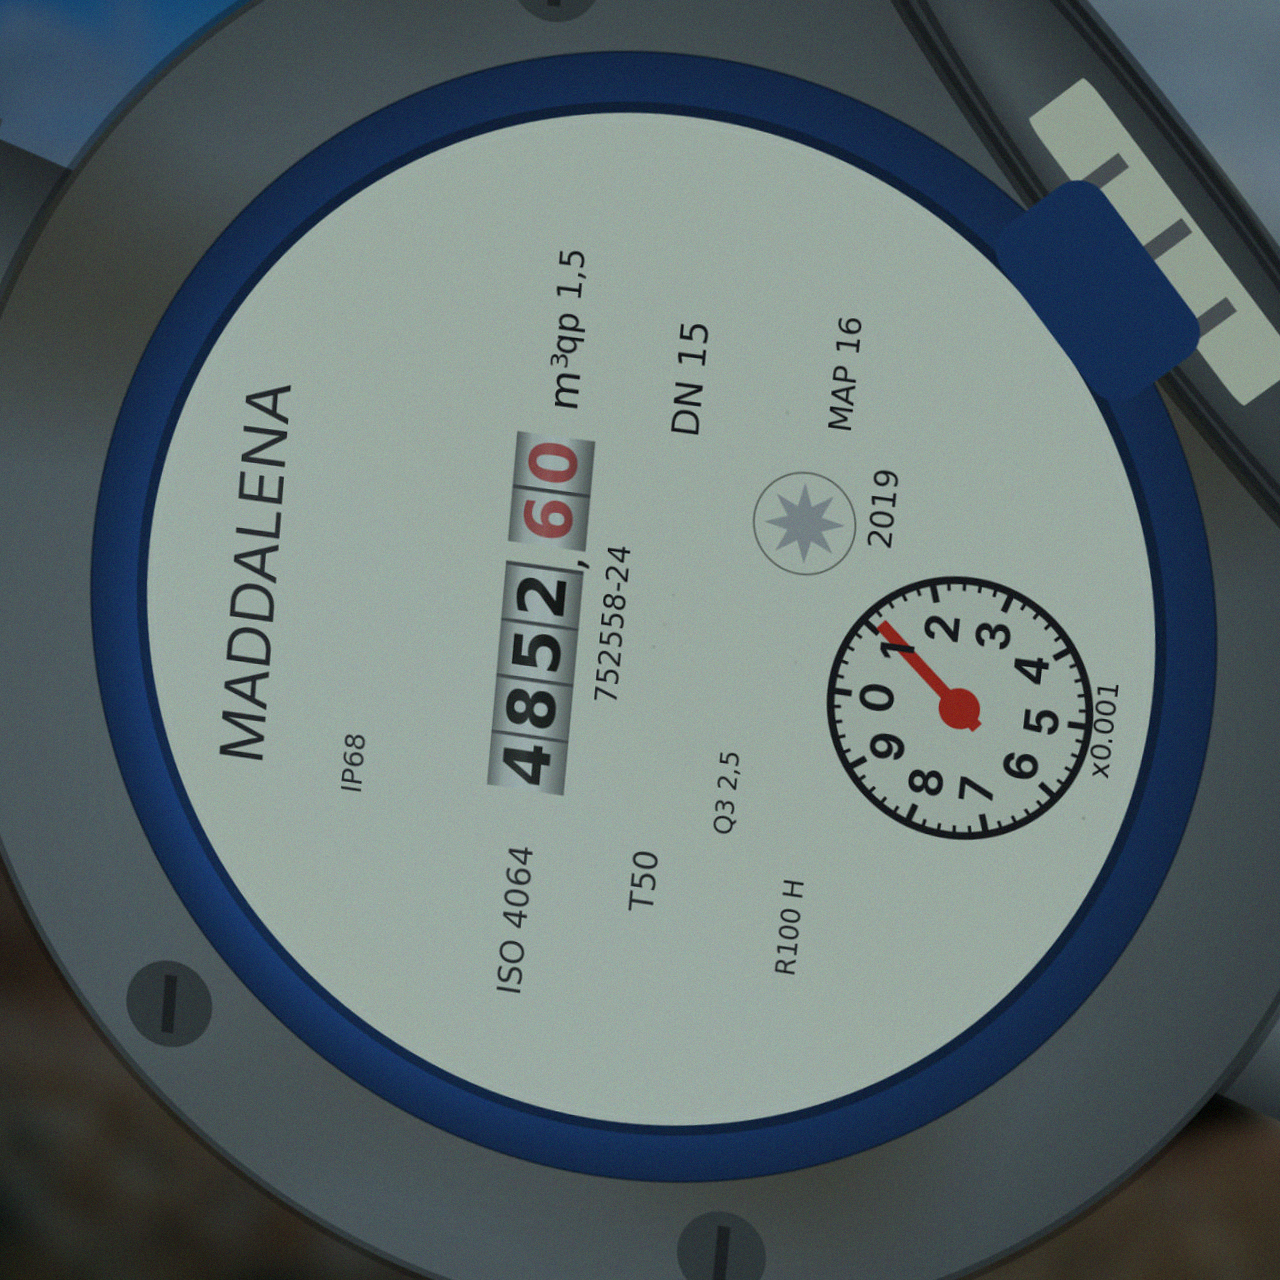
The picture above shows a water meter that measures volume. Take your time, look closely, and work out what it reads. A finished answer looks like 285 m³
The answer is 4852.601 m³
